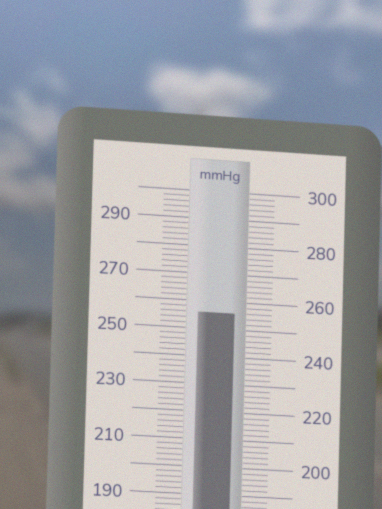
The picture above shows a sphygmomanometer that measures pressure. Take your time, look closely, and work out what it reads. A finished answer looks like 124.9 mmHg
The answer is 256 mmHg
